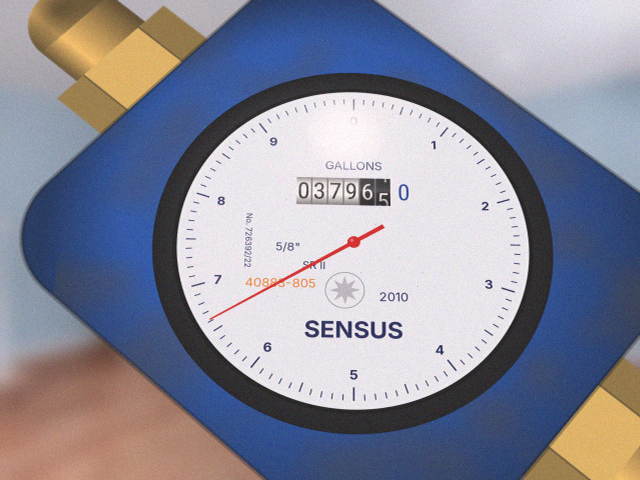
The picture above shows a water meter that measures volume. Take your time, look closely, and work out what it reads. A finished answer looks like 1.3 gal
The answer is 379646.6 gal
